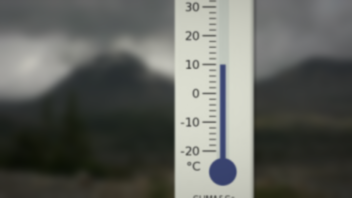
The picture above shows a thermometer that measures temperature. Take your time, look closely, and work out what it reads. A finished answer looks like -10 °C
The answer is 10 °C
